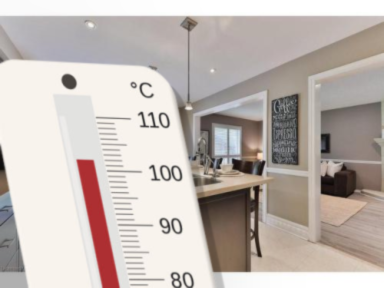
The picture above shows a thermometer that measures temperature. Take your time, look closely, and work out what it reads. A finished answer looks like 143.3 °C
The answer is 102 °C
